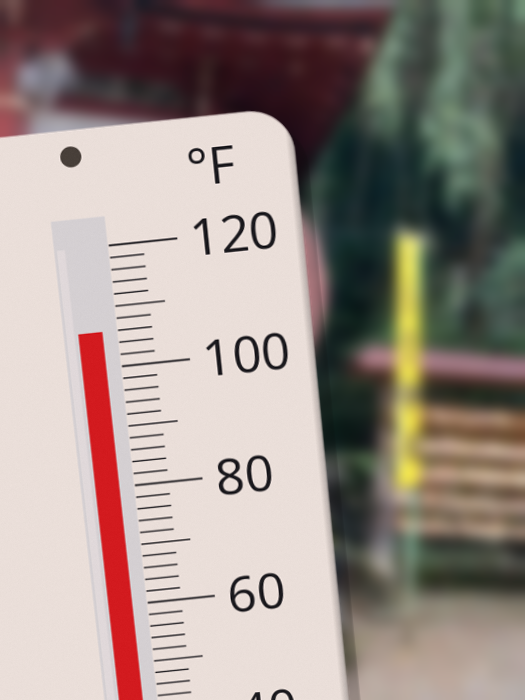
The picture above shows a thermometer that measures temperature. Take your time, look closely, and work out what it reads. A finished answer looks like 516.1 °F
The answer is 106 °F
